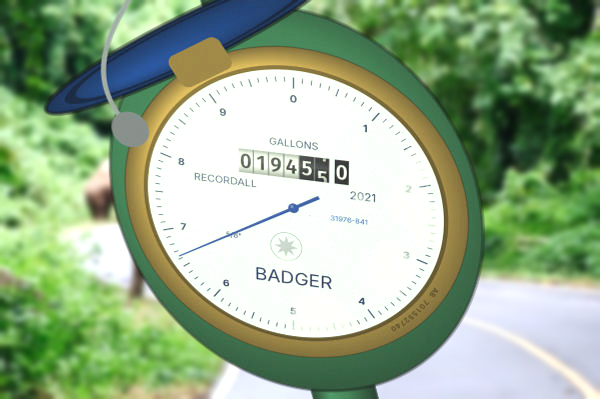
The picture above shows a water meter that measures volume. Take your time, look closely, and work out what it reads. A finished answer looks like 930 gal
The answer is 194546.6 gal
